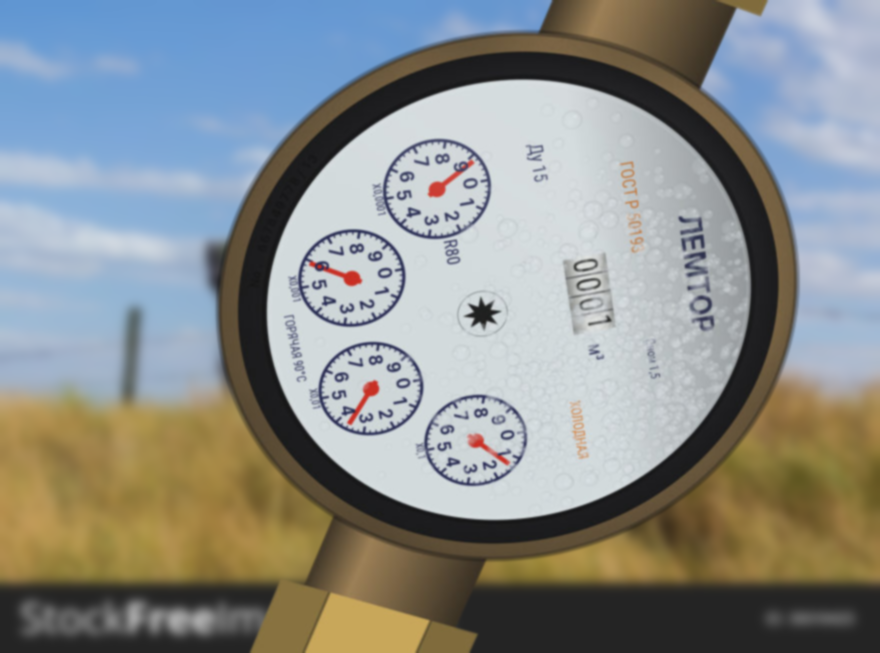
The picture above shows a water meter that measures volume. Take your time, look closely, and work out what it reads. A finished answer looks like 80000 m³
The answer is 1.1359 m³
